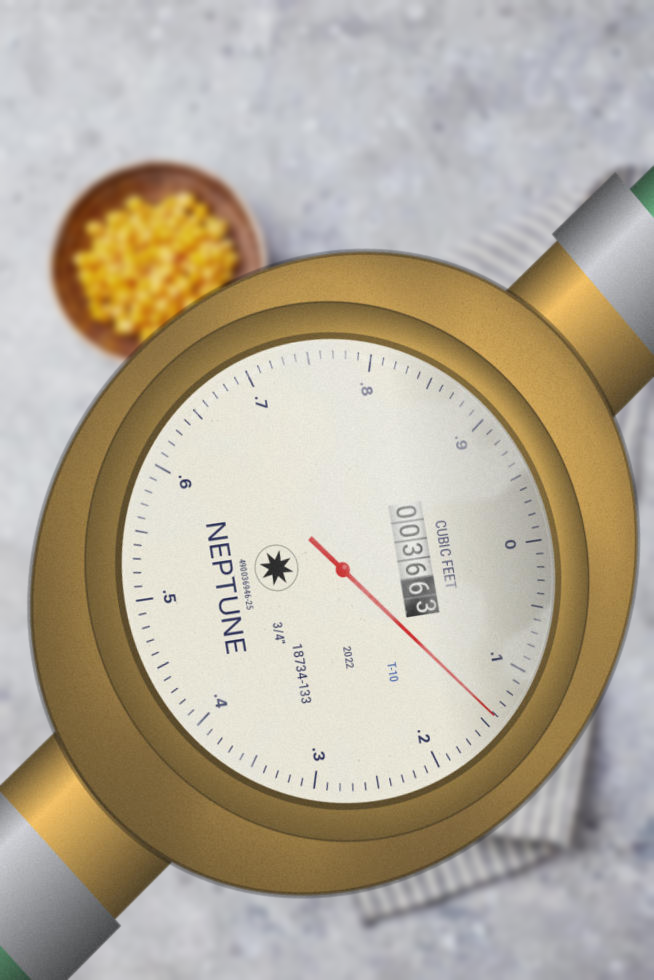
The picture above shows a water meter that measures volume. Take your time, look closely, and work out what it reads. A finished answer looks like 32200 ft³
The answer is 3663.14 ft³
